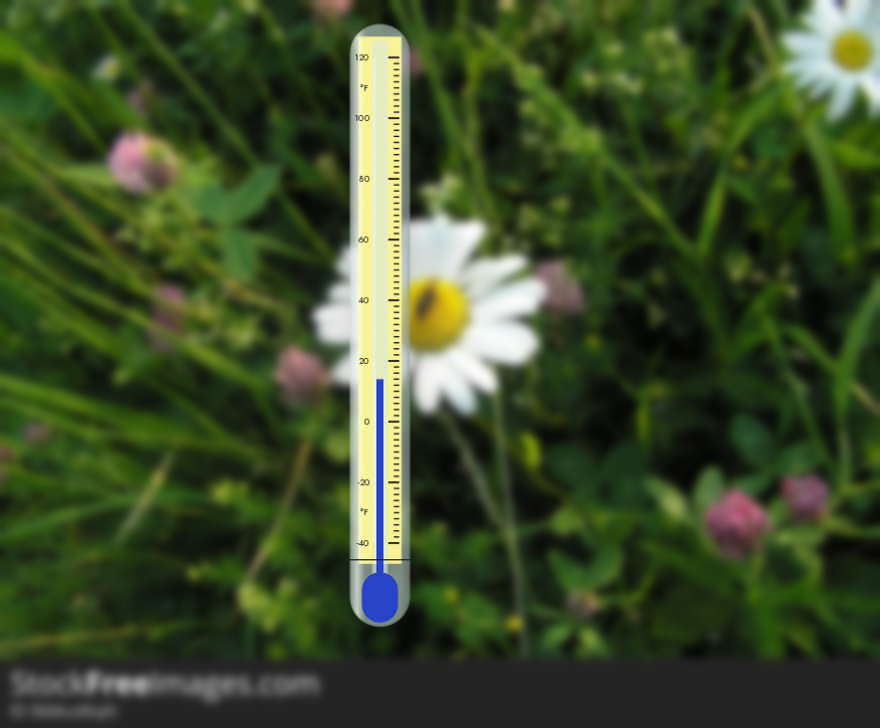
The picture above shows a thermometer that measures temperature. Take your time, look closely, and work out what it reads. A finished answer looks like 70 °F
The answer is 14 °F
